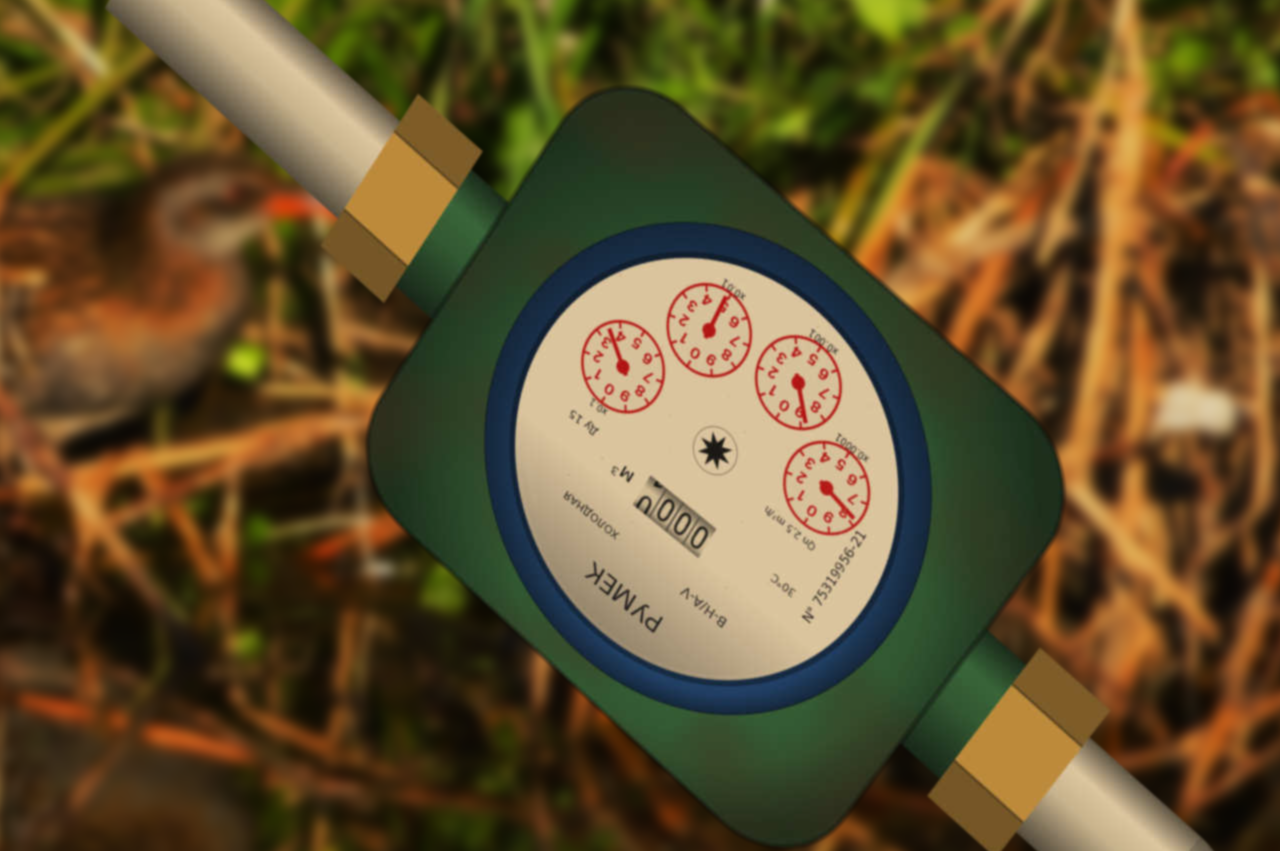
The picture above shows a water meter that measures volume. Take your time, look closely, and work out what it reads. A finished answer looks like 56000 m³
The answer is 0.3487 m³
